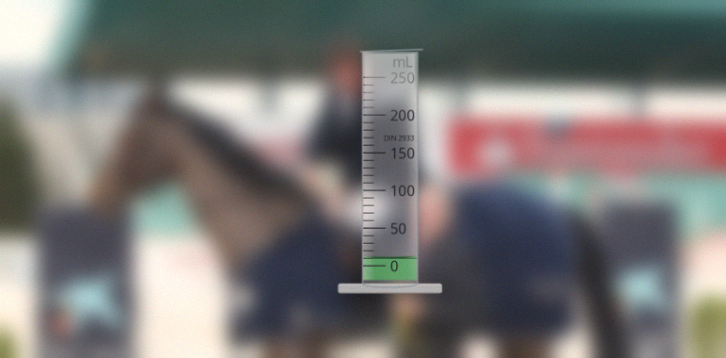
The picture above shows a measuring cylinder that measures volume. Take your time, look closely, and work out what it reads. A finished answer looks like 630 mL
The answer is 10 mL
